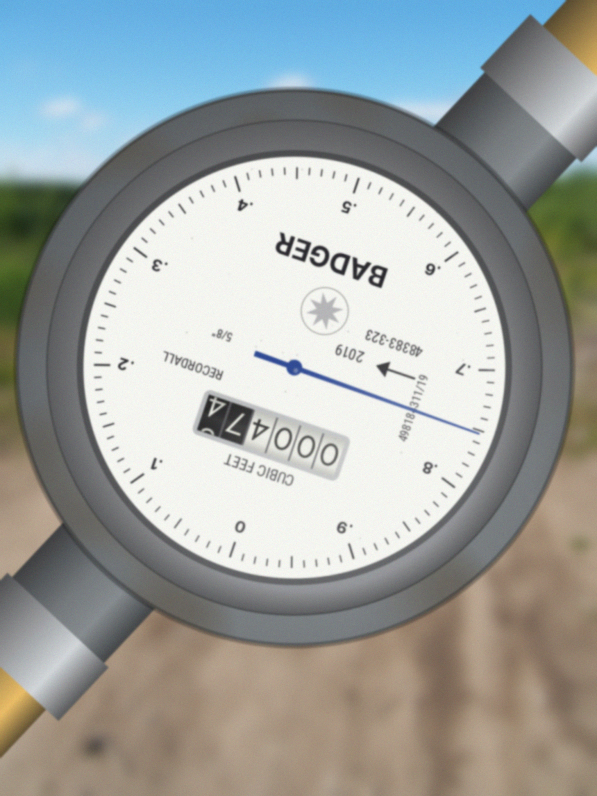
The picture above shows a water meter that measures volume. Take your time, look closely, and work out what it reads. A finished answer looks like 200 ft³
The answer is 473.75 ft³
